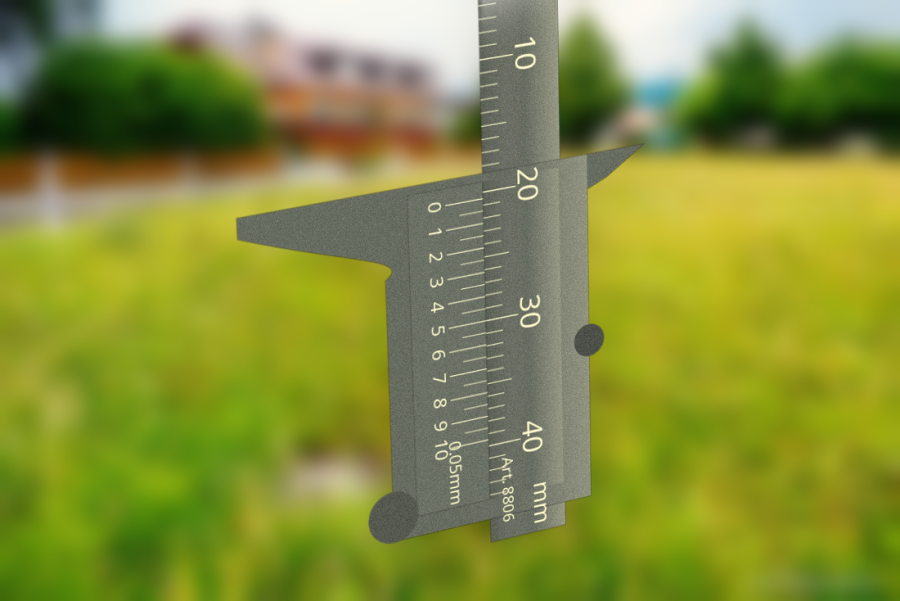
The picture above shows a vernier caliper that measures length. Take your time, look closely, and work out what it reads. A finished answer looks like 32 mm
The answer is 20.5 mm
